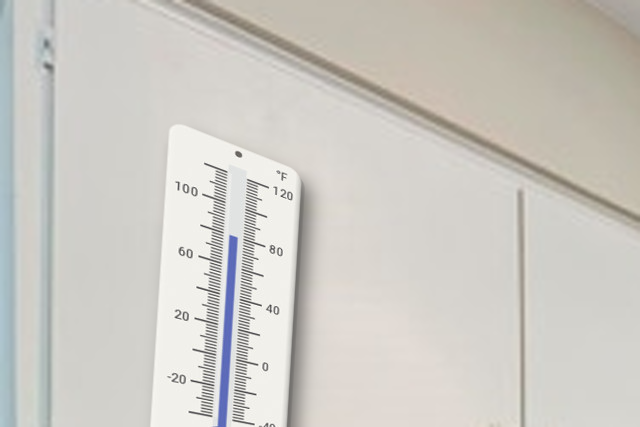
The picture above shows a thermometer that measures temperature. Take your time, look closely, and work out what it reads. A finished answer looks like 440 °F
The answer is 80 °F
